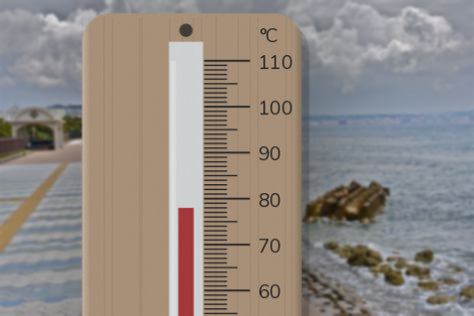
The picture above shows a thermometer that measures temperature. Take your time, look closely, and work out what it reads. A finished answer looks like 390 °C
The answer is 78 °C
